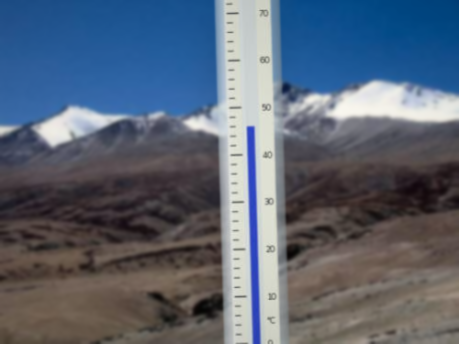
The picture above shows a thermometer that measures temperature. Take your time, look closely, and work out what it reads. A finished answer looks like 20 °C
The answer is 46 °C
